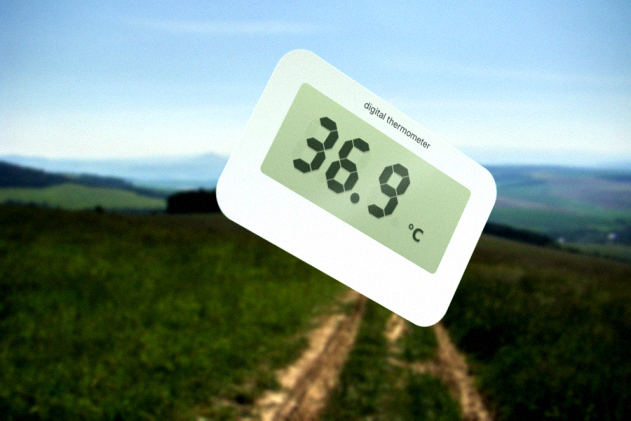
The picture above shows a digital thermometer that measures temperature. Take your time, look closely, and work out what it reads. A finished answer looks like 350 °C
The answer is 36.9 °C
